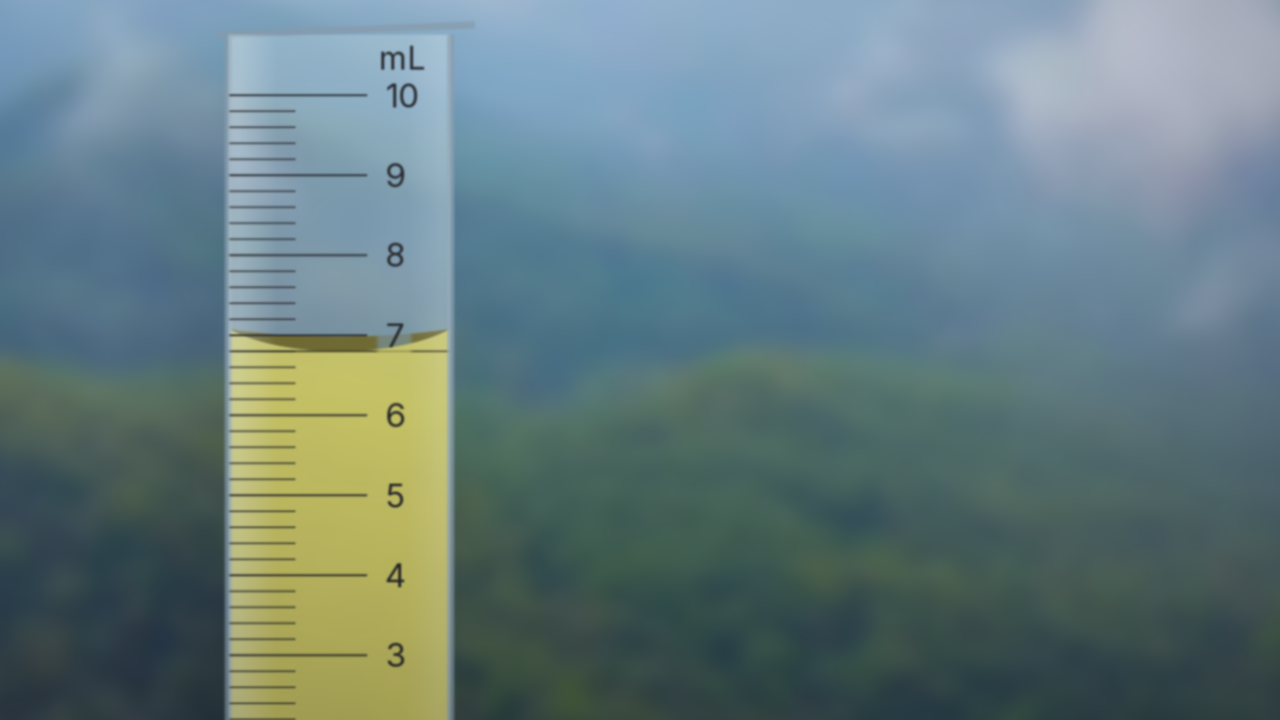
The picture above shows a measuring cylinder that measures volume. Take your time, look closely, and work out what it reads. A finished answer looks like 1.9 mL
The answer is 6.8 mL
